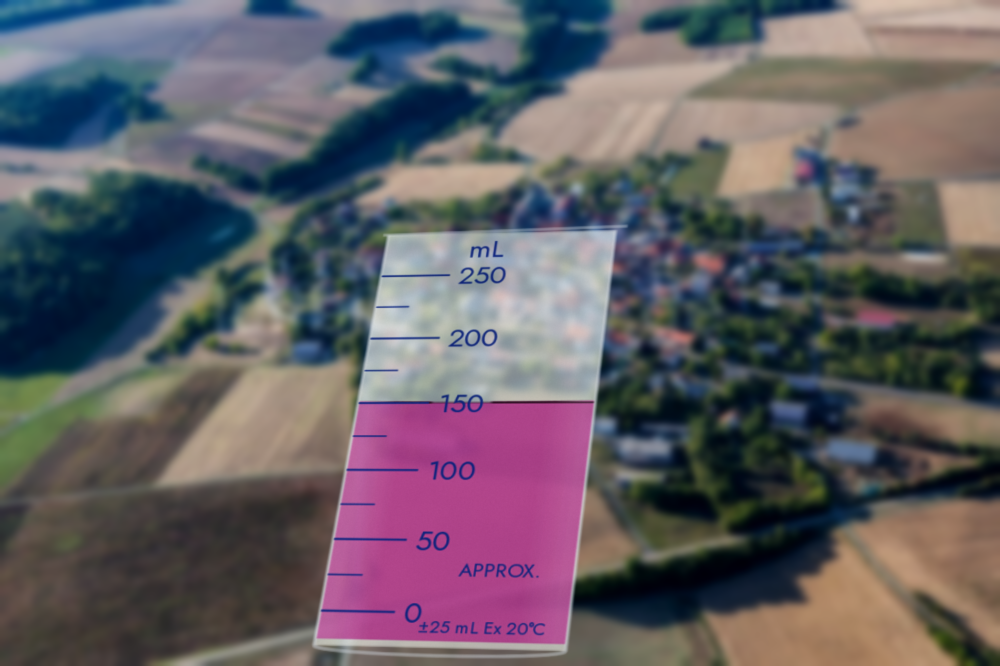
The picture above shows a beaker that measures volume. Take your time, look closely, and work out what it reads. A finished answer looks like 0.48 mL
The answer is 150 mL
